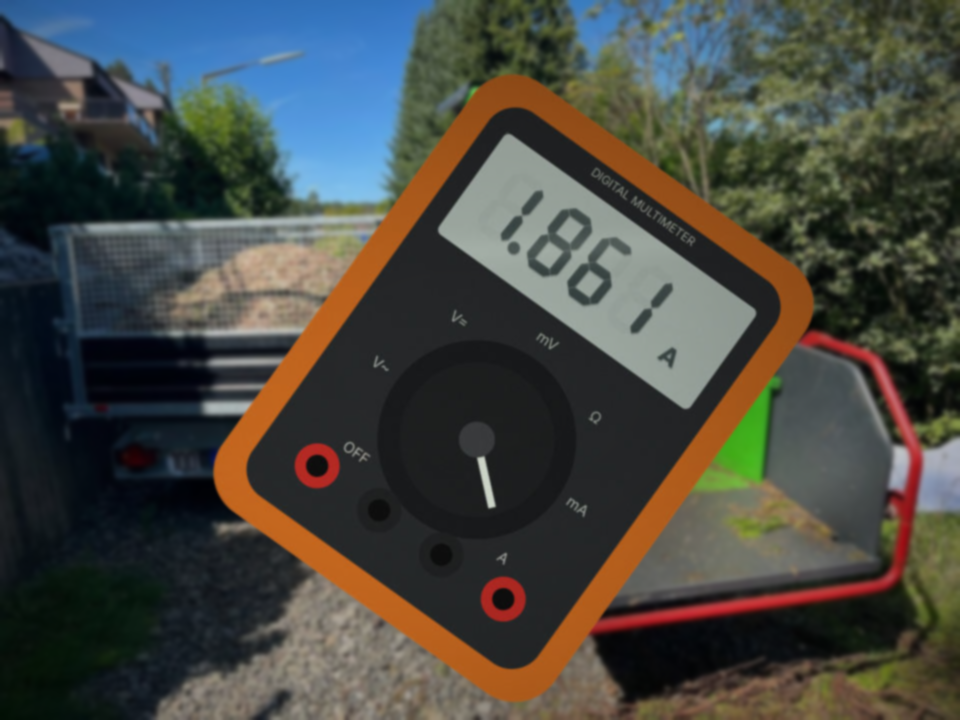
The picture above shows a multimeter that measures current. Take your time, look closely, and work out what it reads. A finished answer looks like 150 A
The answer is 1.861 A
